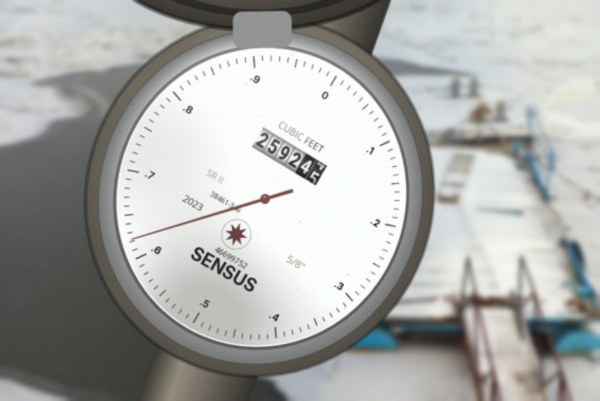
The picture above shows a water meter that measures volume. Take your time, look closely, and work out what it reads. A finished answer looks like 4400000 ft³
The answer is 259244.62 ft³
